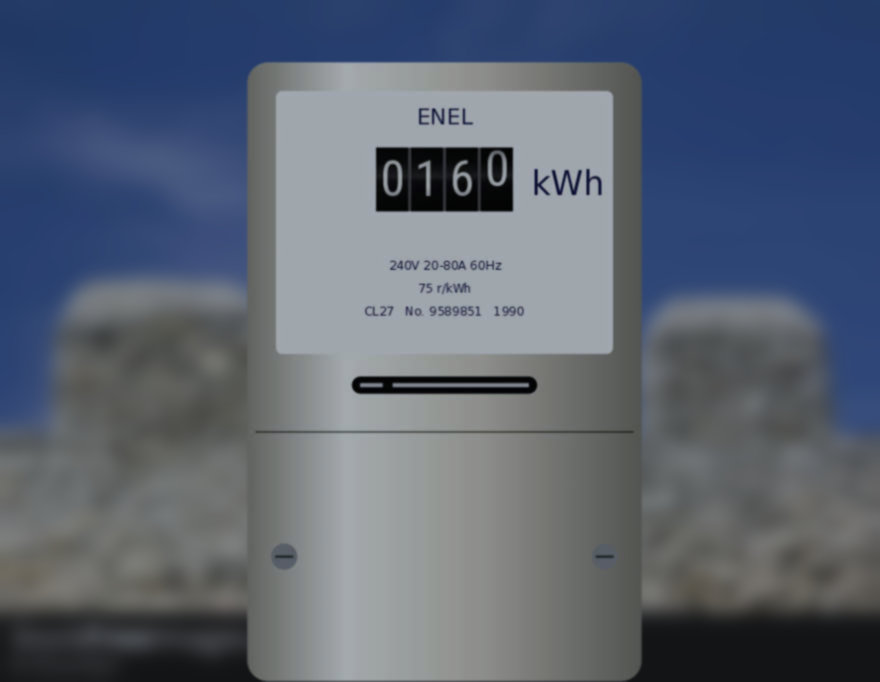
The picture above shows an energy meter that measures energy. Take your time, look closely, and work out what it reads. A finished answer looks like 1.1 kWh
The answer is 160 kWh
